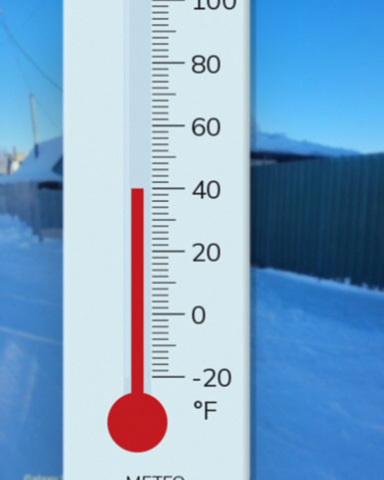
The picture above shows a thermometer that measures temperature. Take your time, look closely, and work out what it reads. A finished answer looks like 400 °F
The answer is 40 °F
